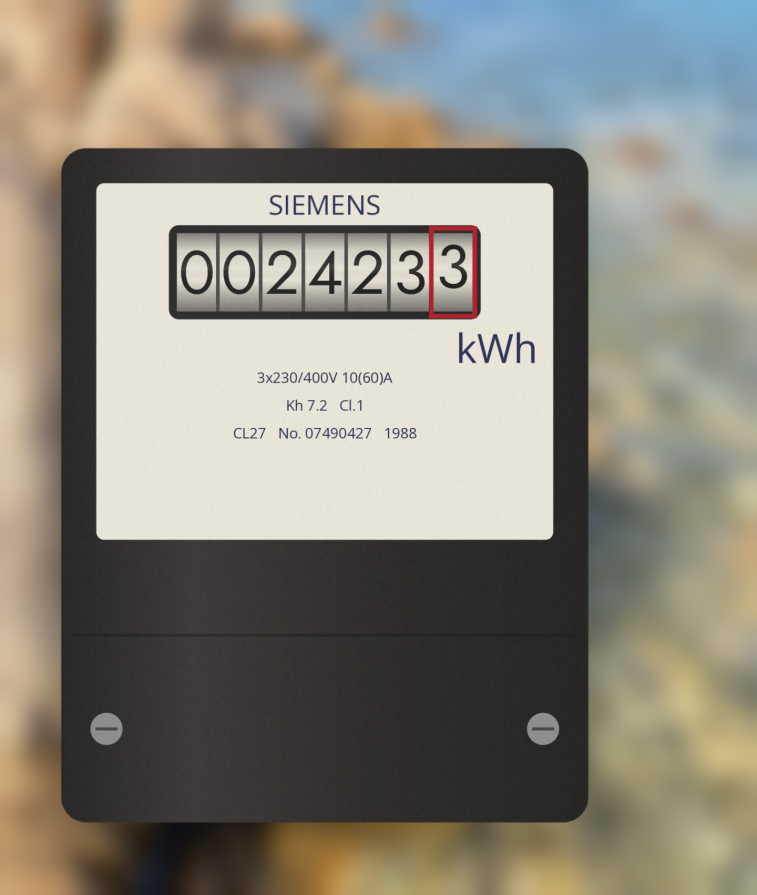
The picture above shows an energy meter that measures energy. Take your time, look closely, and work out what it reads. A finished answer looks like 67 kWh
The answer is 2423.3 kWh
